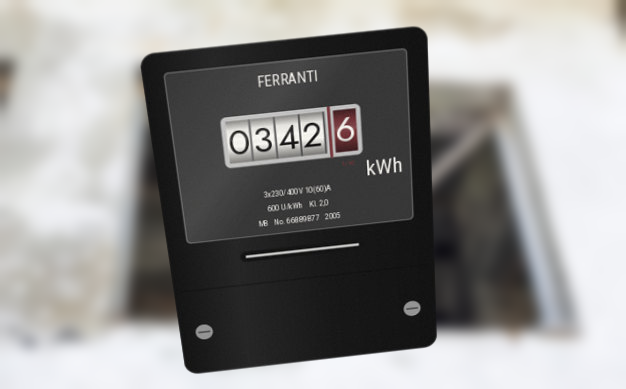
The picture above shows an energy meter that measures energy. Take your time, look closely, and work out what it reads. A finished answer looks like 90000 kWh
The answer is 342.6 kWh
